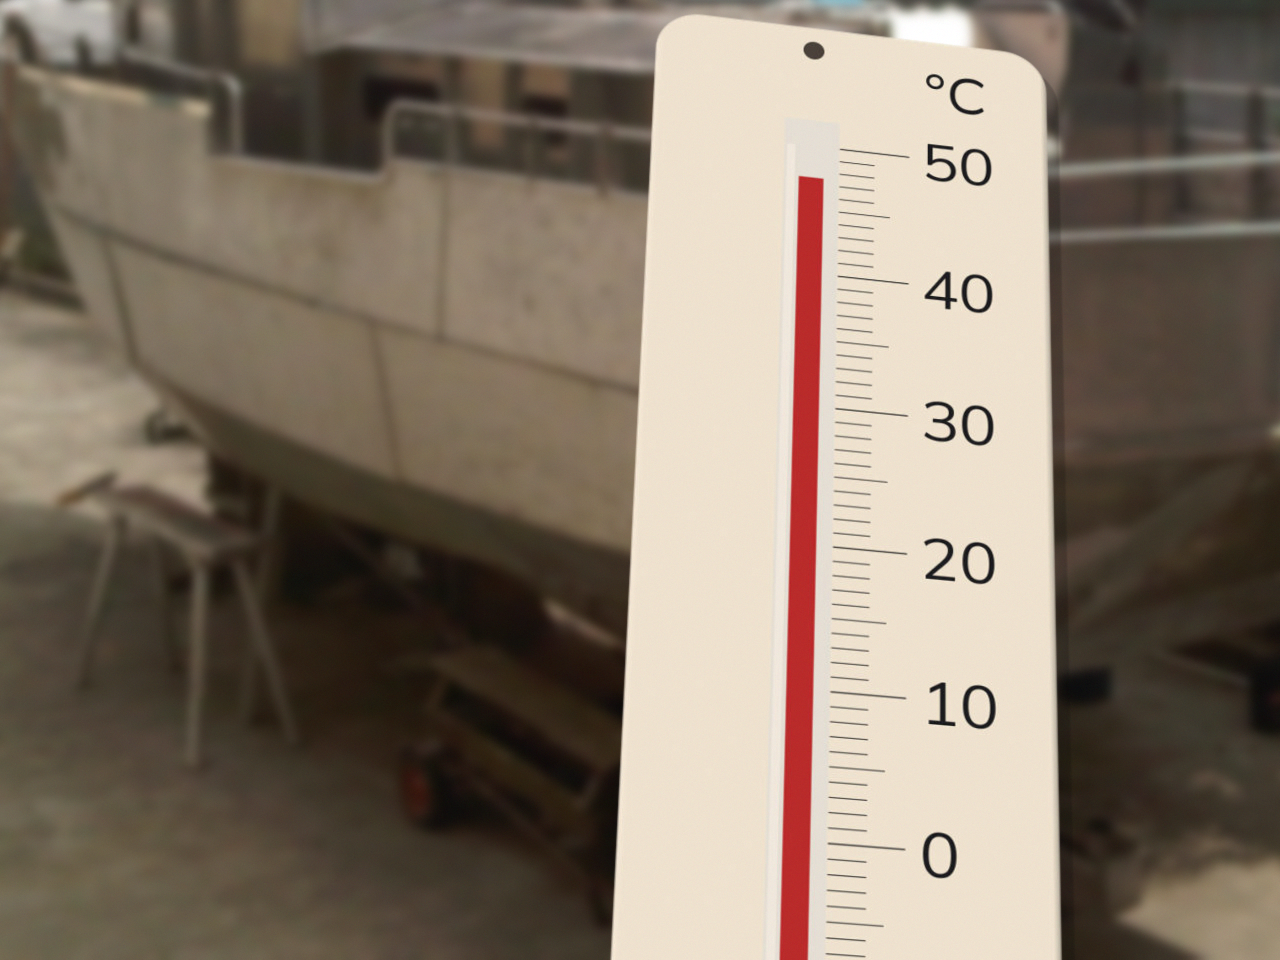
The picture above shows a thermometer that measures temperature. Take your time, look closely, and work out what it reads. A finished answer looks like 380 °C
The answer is 47.5 °C
